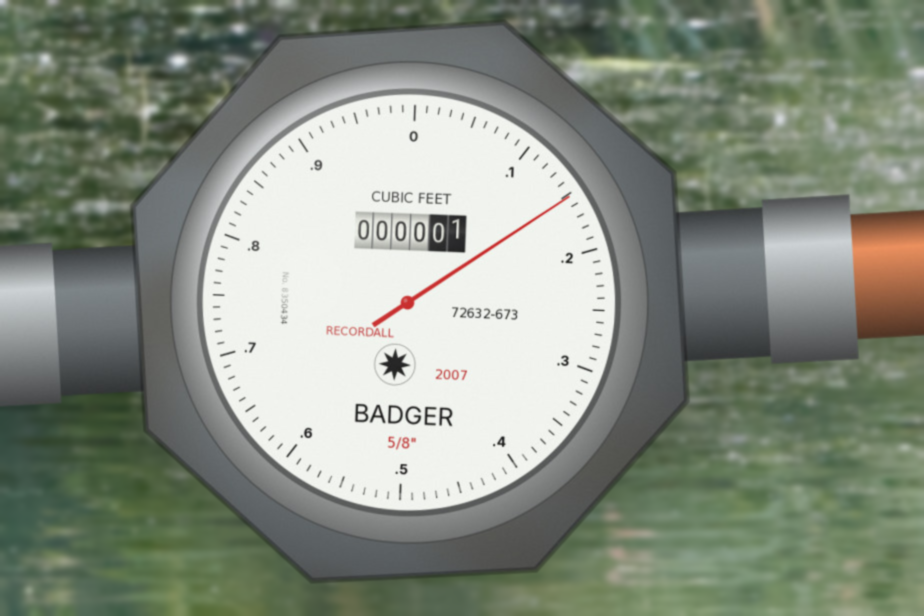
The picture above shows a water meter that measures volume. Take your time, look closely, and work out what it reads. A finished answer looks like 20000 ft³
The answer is 1.15 ft³
